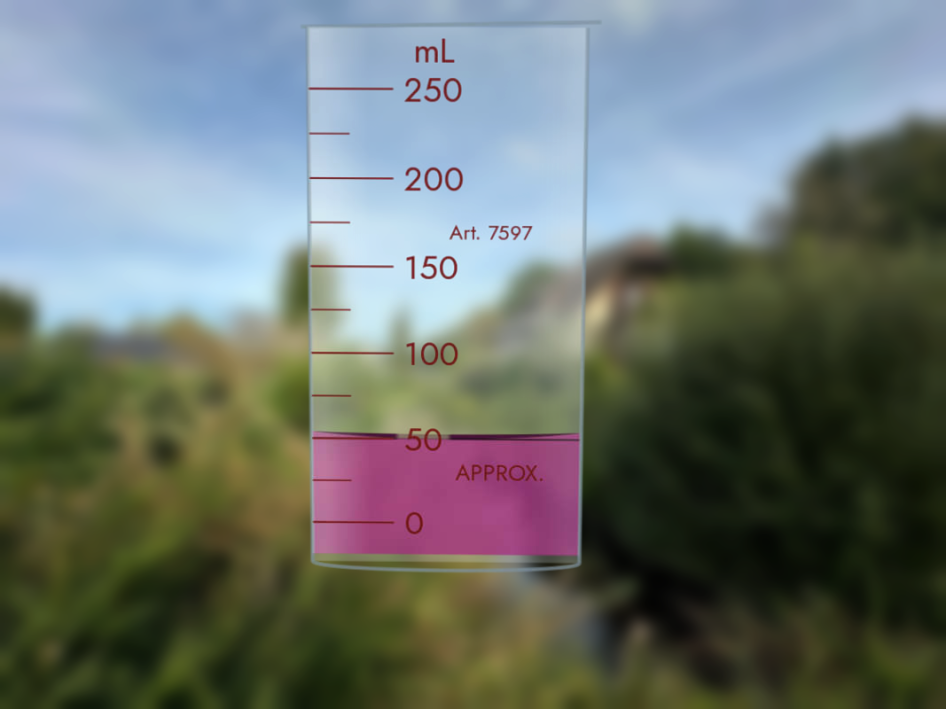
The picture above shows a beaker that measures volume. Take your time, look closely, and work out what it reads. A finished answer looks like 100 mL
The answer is 50 mL
